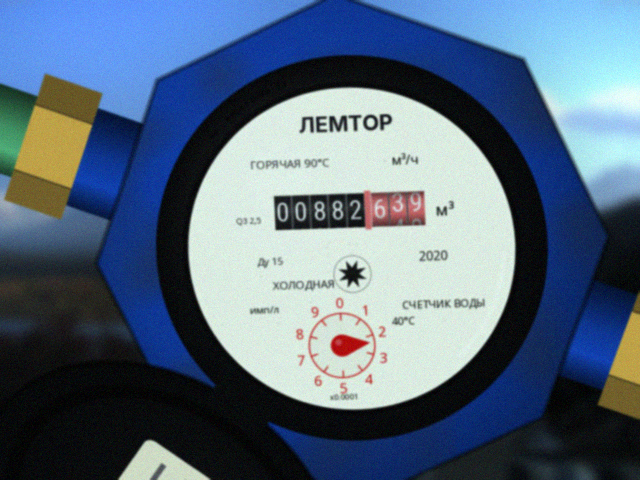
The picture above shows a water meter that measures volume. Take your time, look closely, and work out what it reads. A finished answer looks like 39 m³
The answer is 882.6392 m³
